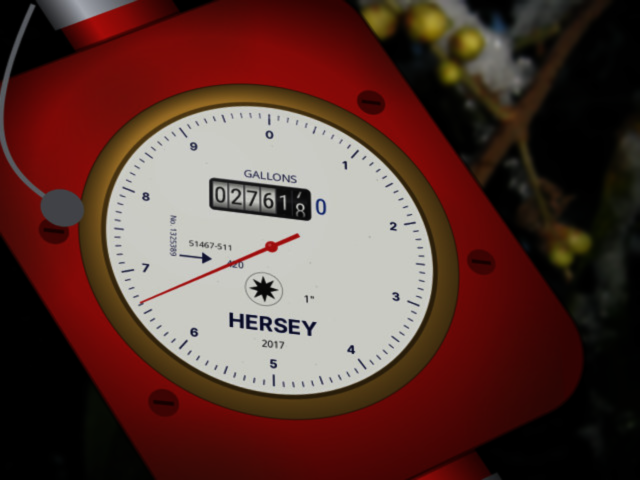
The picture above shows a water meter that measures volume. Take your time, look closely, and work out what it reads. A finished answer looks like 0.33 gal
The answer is 276176.6 gal
